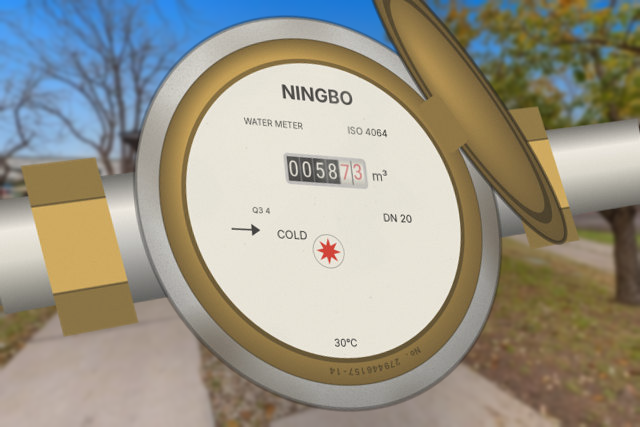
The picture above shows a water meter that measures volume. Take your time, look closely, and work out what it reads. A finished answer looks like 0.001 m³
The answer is 58.73 m³
